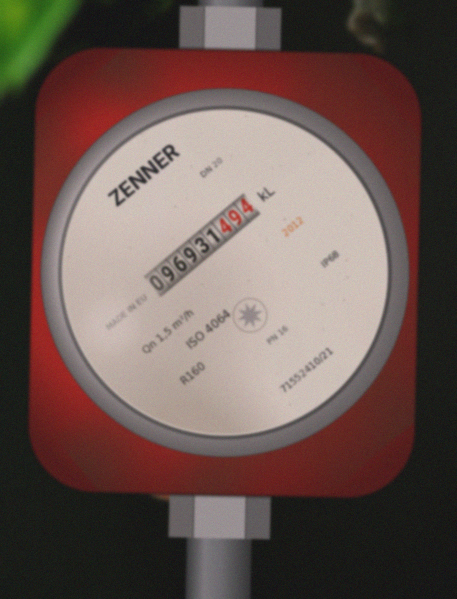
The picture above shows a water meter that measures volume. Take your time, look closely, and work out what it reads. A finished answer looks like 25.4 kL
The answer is 96931.494 kL
